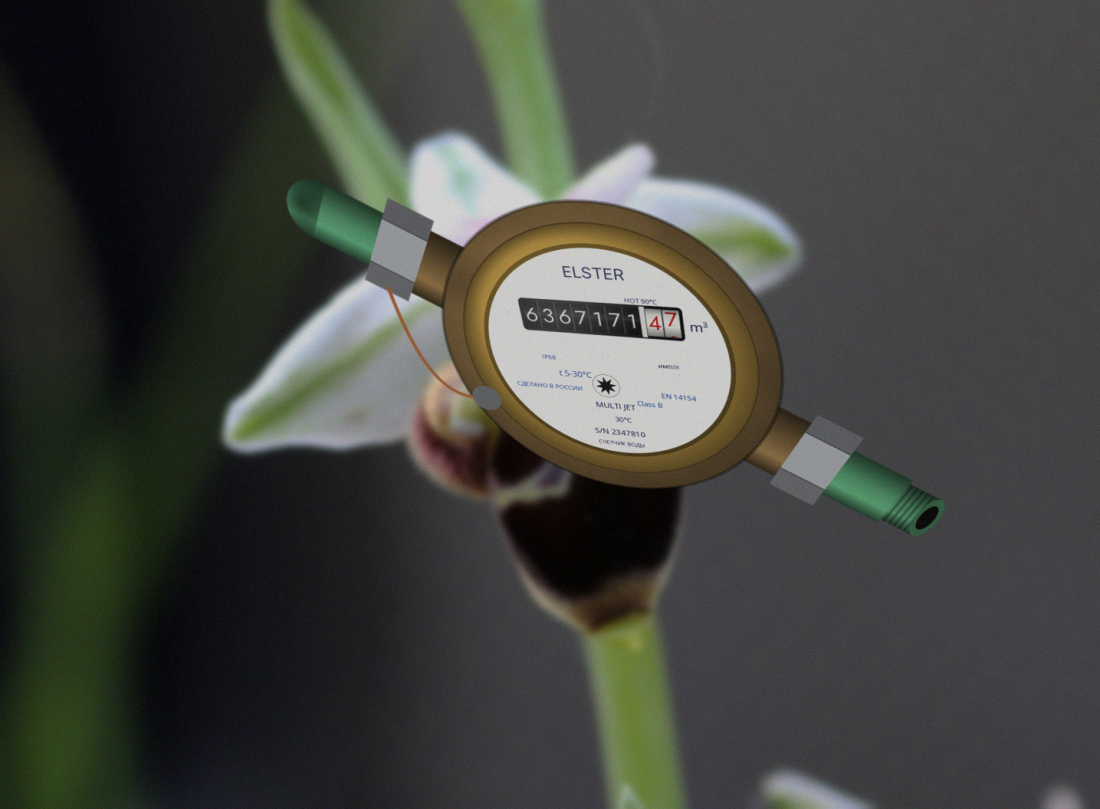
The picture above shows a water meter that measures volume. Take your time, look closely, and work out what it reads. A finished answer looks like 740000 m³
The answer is 6367171.47 m³
